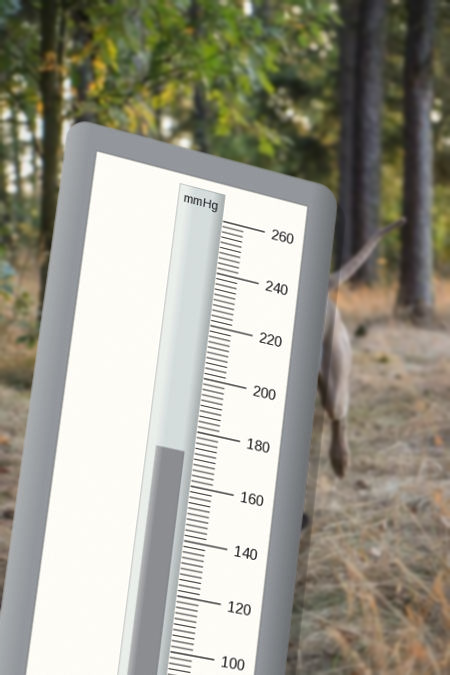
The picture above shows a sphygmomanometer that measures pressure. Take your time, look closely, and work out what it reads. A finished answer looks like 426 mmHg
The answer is 172 mmHg
